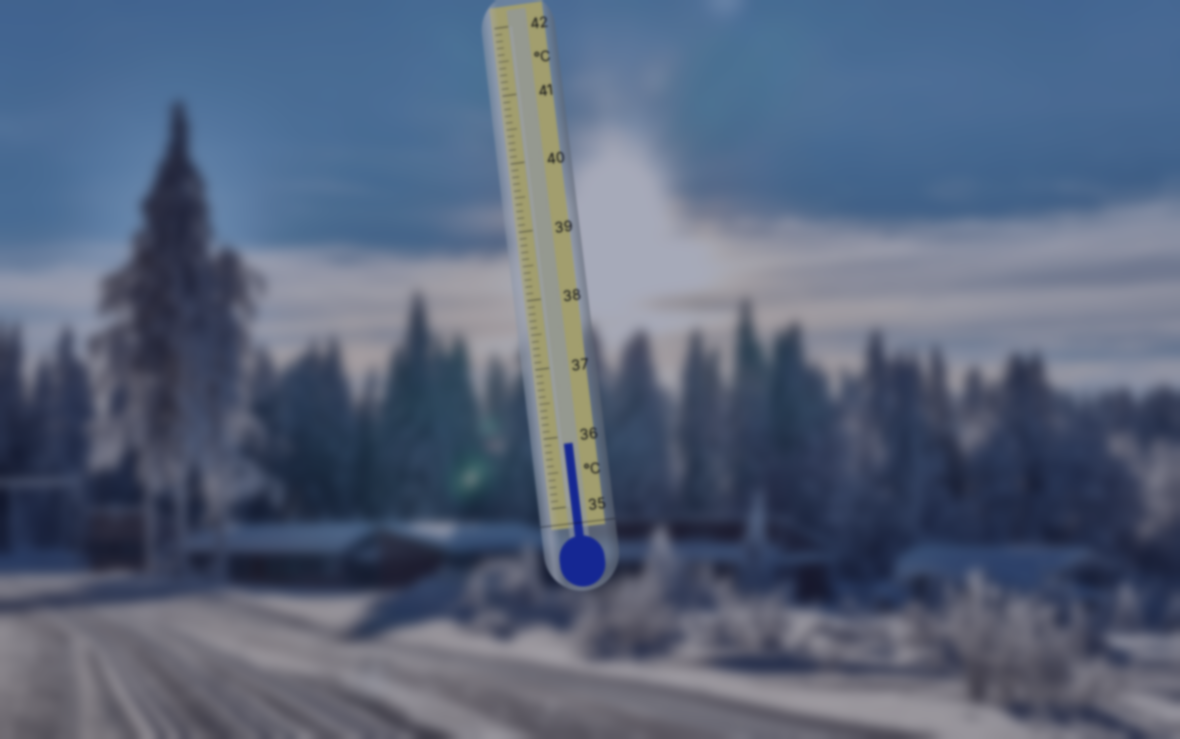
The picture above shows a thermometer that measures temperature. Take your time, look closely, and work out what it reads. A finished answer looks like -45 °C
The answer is 35.9 °C
